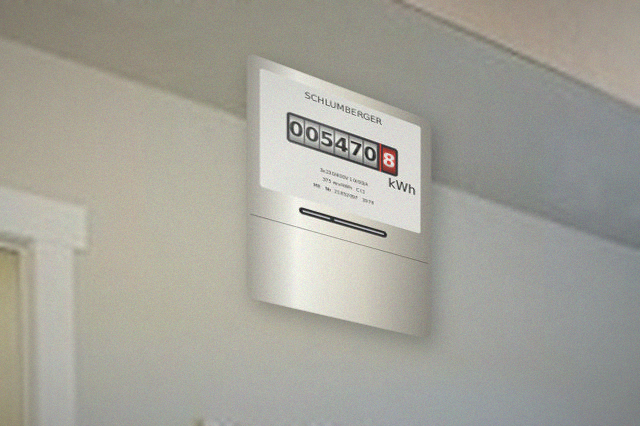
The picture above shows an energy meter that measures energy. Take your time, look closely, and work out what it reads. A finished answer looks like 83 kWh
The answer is 5470.8 kWh
